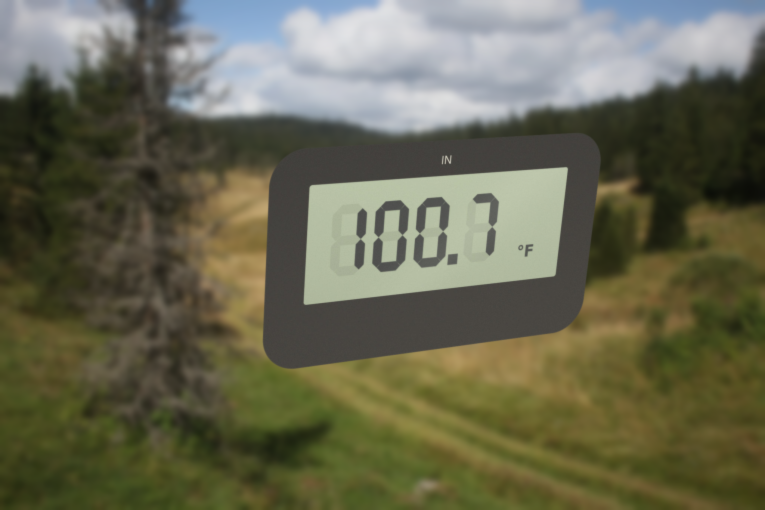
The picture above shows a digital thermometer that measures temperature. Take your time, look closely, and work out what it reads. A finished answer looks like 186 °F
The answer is 100.7 °F
